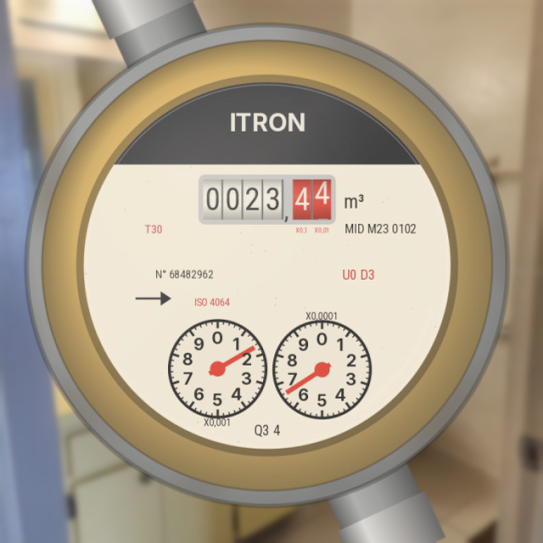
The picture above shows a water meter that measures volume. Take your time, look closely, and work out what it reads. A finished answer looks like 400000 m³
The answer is 23.4416 m³
